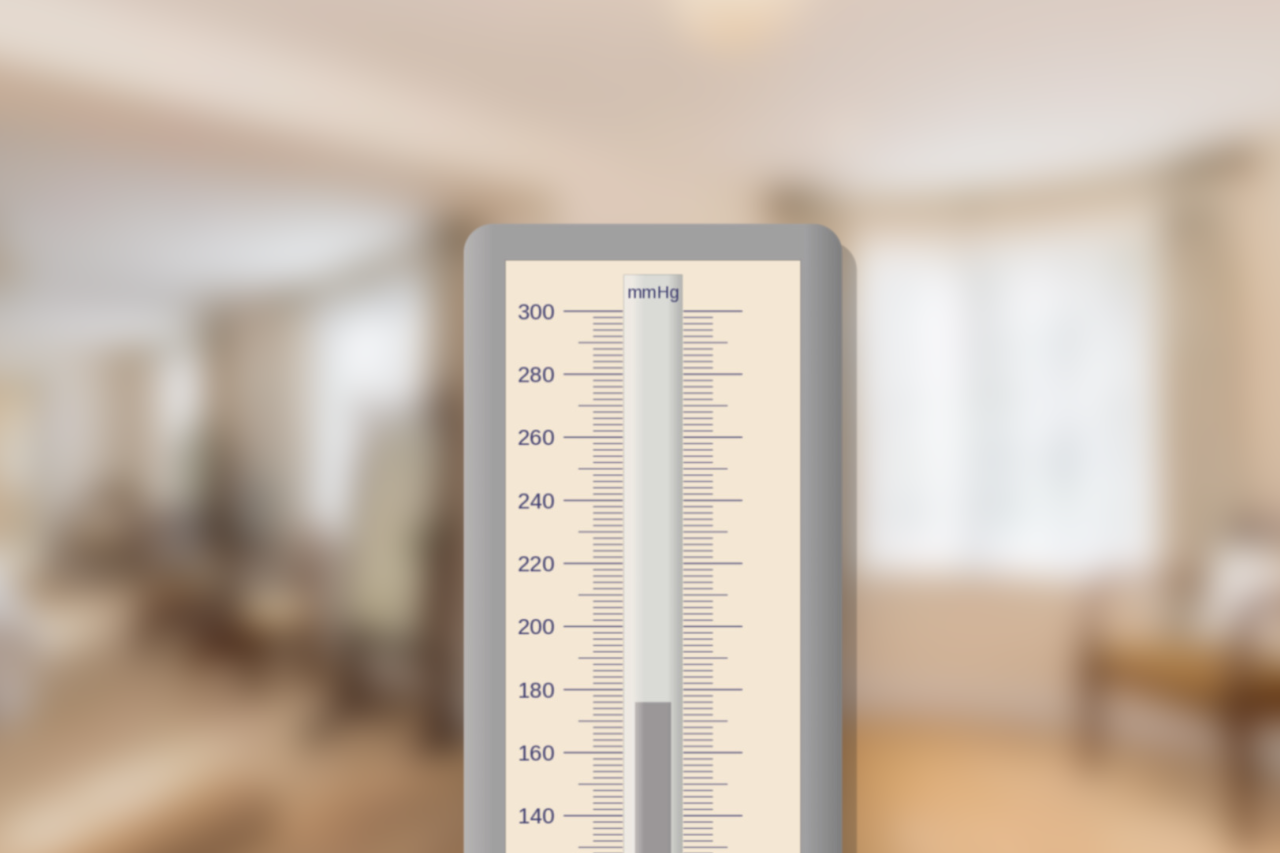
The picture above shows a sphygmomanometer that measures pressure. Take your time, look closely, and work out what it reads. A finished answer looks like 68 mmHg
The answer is 176 mmHg
